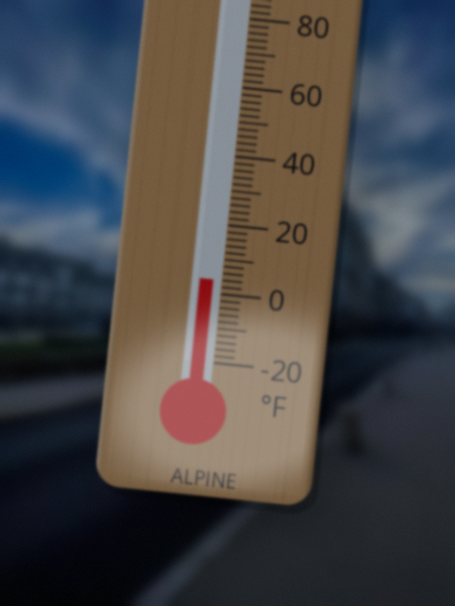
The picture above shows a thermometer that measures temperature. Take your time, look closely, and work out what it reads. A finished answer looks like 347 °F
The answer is 4 °F
